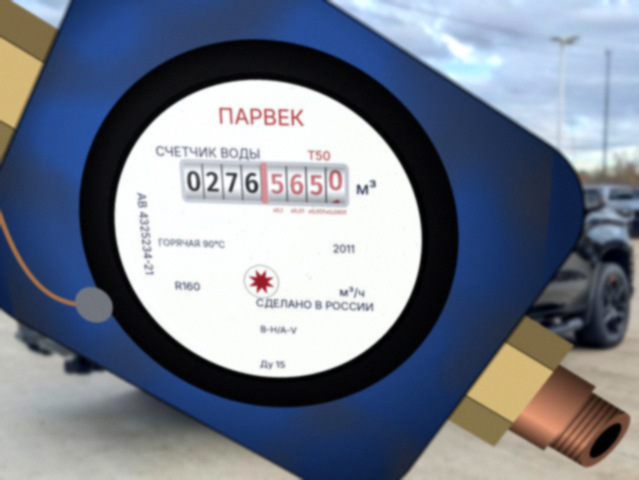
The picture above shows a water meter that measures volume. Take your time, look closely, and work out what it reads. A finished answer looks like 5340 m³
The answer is 276.5650 m³
